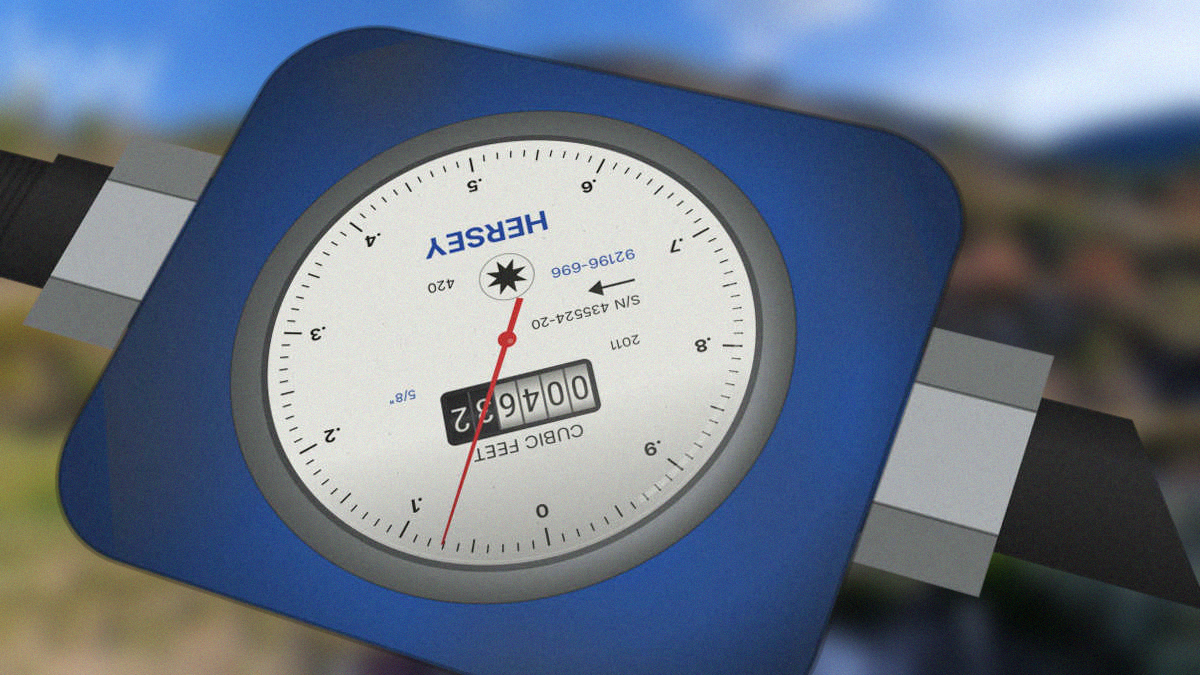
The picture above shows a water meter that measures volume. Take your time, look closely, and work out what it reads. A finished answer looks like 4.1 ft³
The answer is 4632.07 ft³
